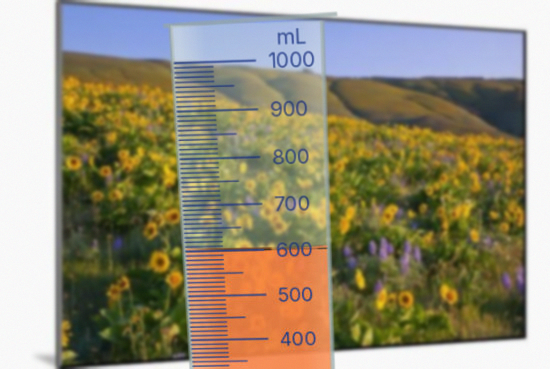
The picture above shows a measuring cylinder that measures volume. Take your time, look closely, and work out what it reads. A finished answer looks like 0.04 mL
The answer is 600 mL
